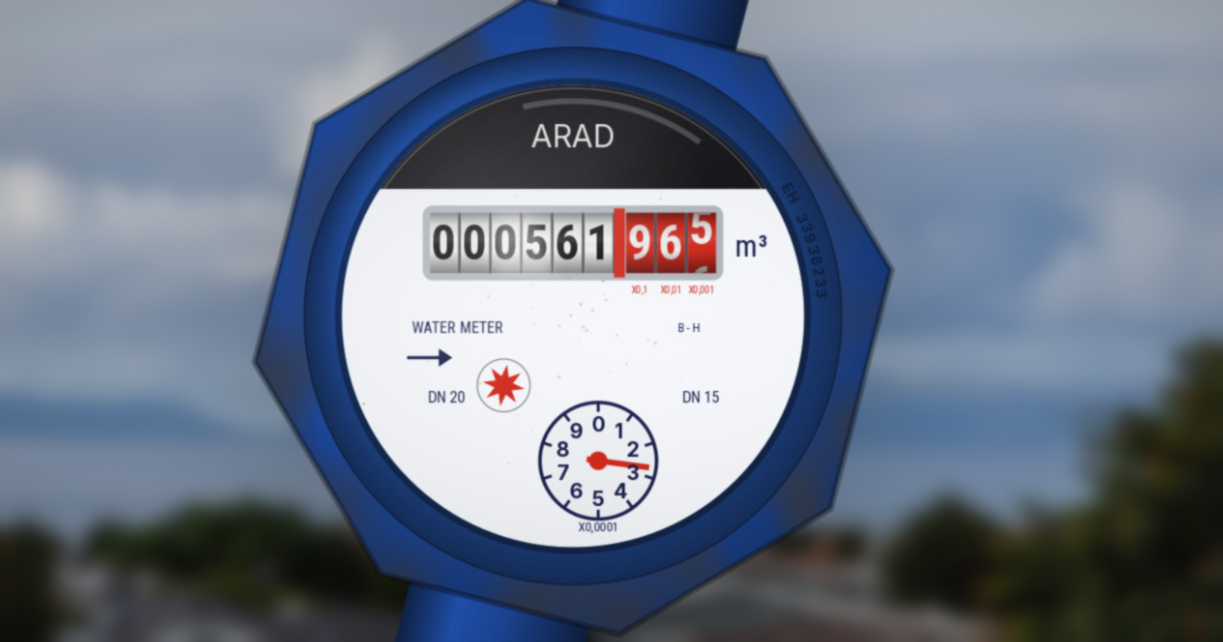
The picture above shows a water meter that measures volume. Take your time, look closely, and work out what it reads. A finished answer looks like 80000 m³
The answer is 561.9652 m³
